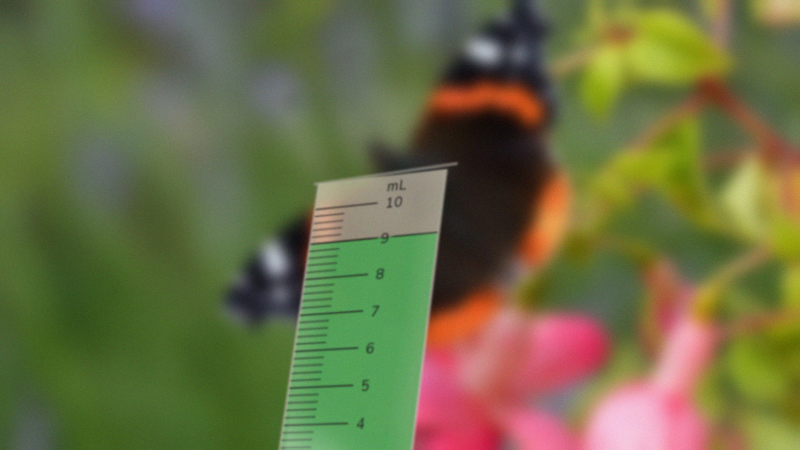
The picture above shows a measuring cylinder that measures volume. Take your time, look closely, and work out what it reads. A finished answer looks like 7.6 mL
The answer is 9 mL
